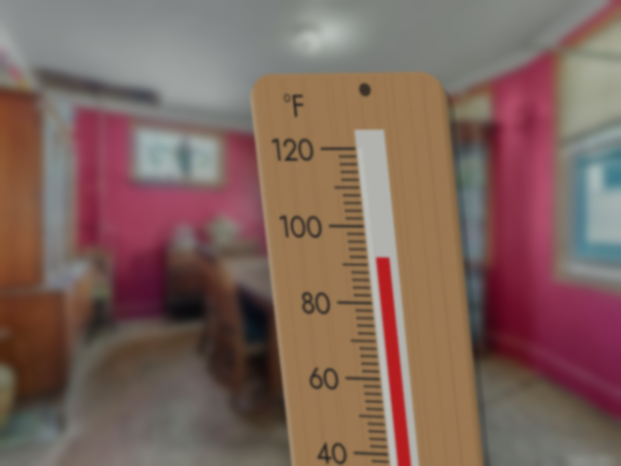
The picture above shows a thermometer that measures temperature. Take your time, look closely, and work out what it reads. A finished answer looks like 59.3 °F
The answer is 92 °F
